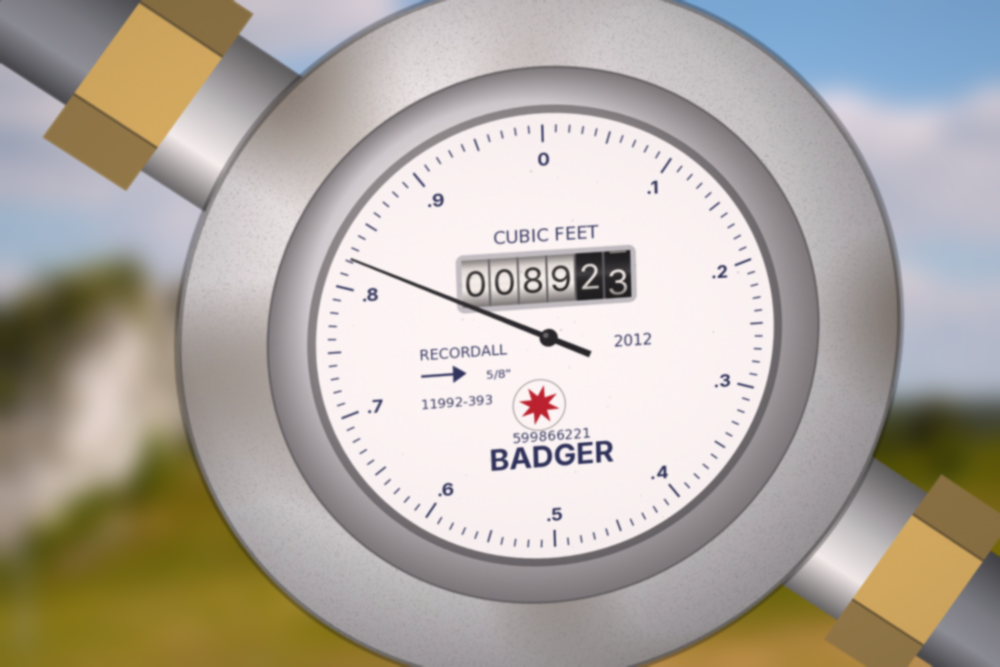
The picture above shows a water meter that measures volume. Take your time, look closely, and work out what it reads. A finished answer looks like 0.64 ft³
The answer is 8922.82 ft³
